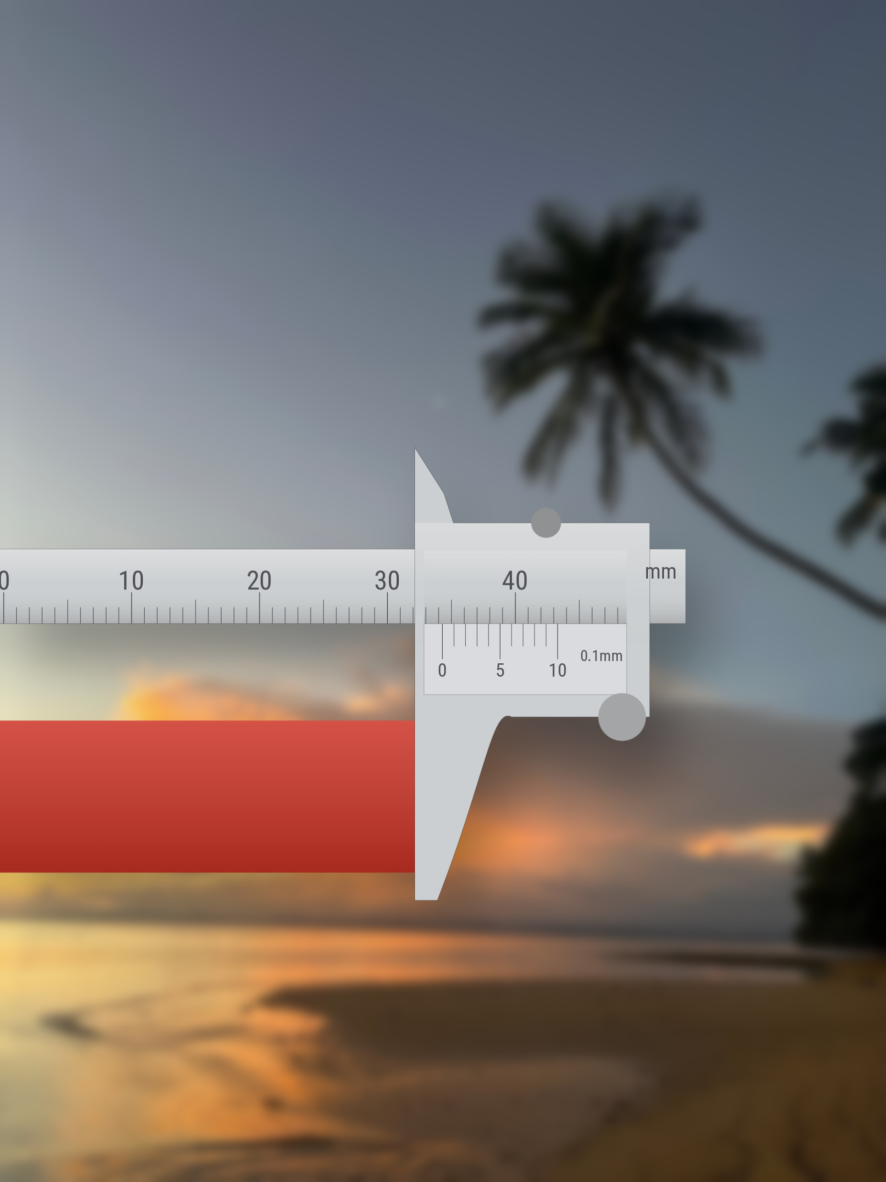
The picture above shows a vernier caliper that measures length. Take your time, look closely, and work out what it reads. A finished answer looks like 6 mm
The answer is 34.3 mm
